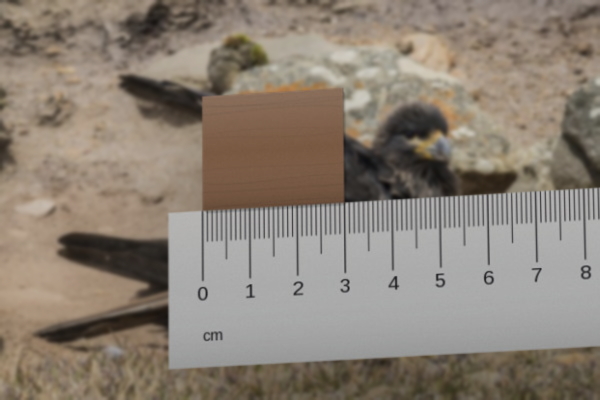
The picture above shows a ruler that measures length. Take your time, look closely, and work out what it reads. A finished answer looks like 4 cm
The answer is 3 cm
